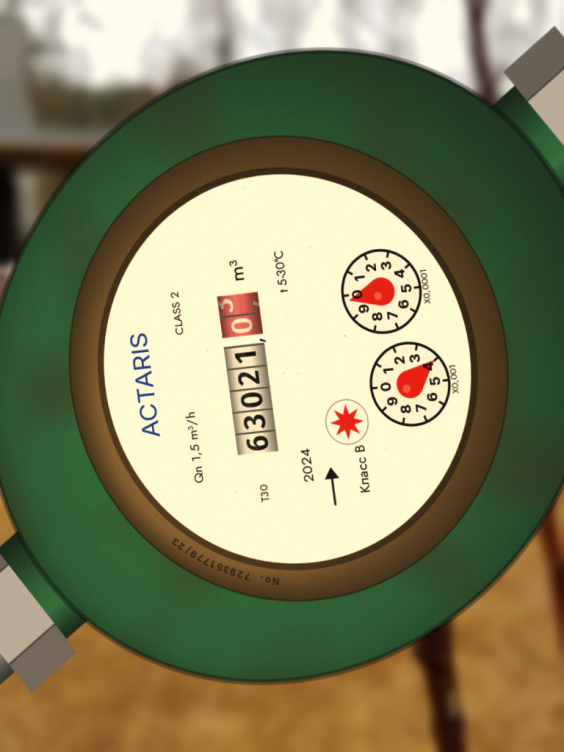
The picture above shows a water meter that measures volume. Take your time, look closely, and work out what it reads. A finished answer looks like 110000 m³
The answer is 63021.0339 m³
